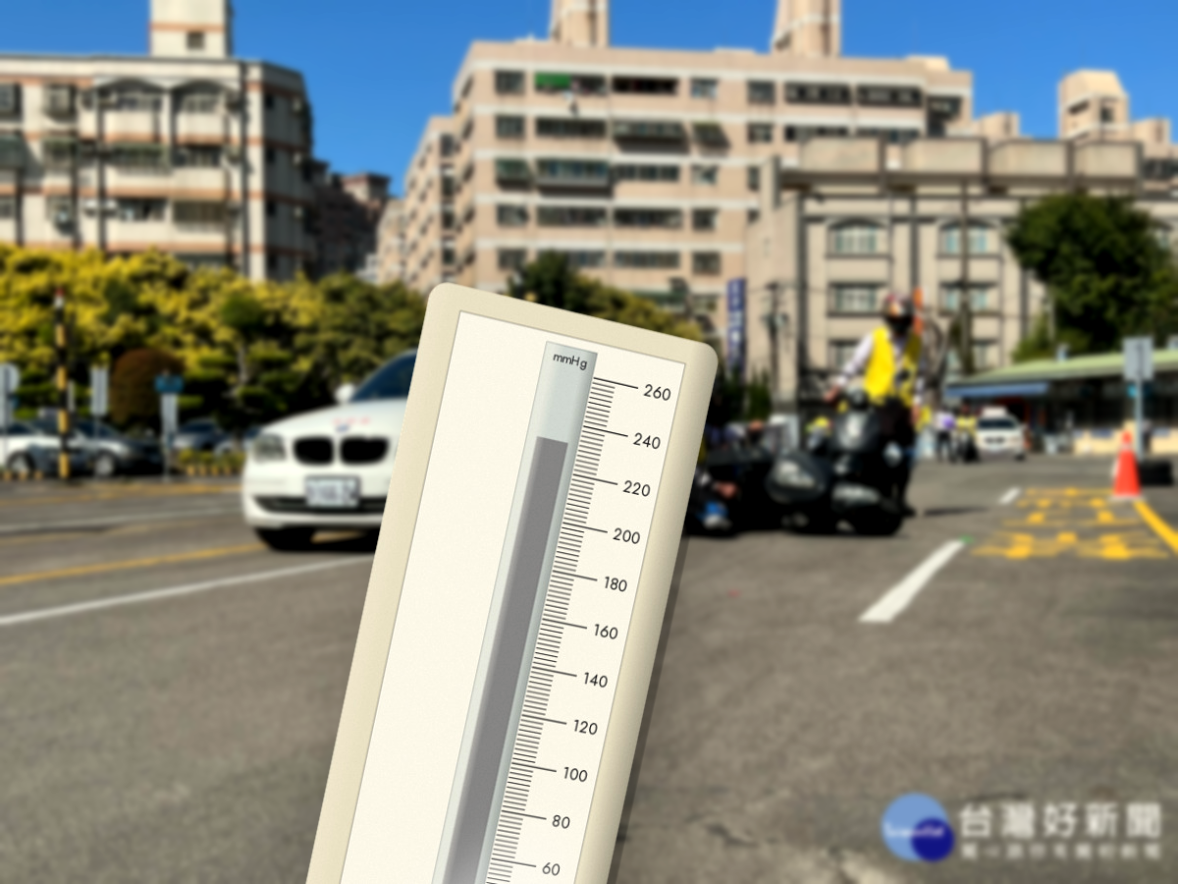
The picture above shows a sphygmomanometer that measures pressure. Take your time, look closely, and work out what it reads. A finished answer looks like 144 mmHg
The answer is 232 mmHg
